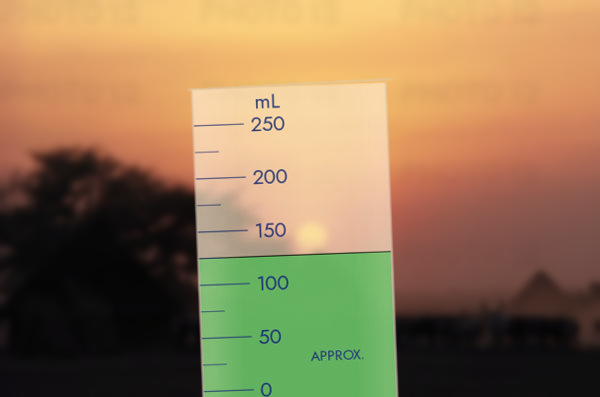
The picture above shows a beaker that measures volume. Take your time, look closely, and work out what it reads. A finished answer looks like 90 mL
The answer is 125 mL
